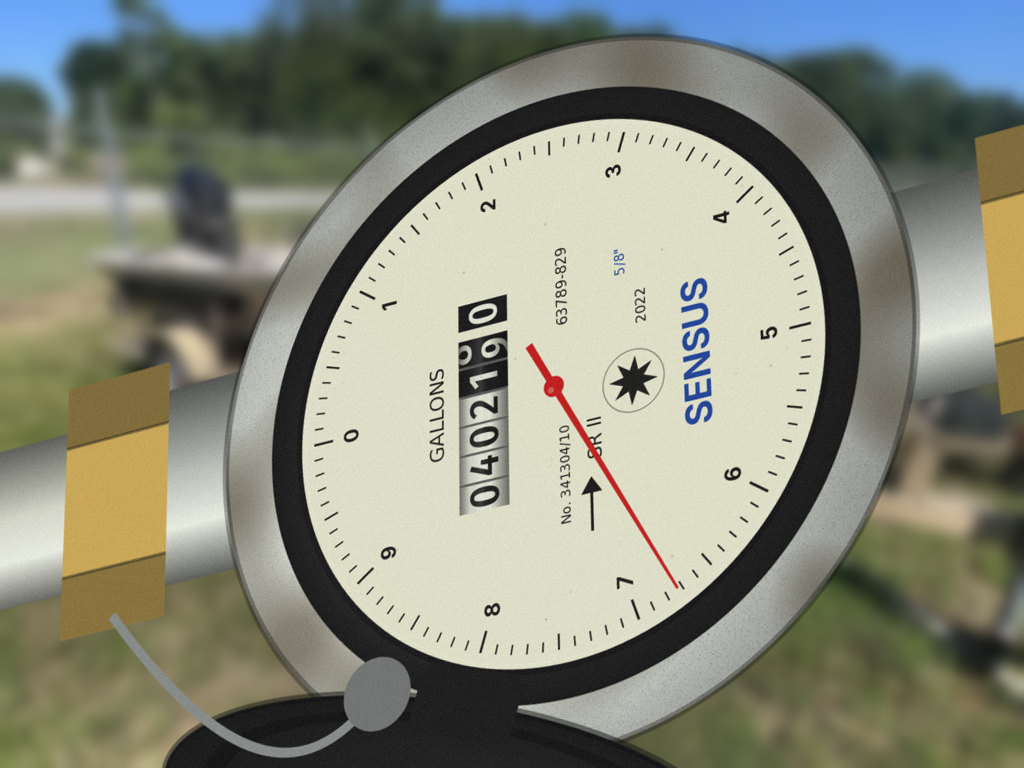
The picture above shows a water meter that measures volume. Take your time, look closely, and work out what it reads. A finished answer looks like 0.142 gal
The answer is 402186.7 gal
